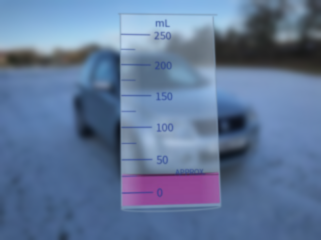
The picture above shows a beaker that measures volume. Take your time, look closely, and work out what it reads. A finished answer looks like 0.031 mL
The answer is 25 mL
